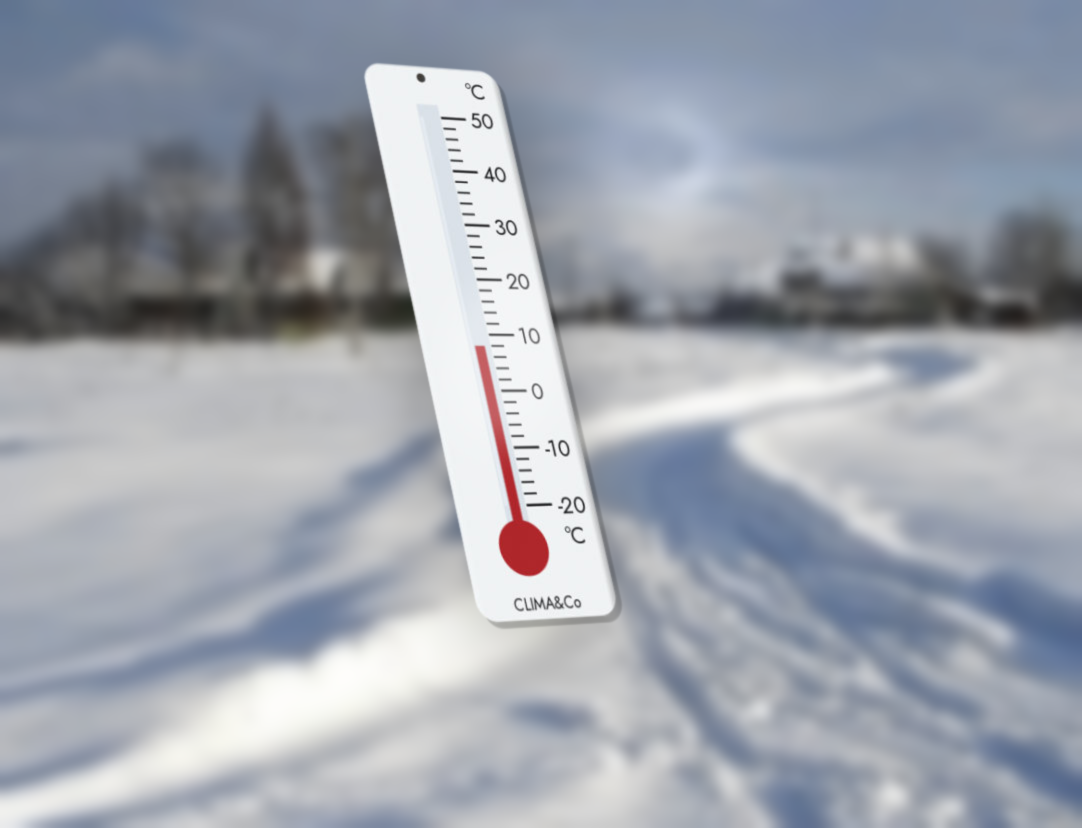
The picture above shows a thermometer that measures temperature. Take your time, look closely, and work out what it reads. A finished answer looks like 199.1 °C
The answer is 8 °C
